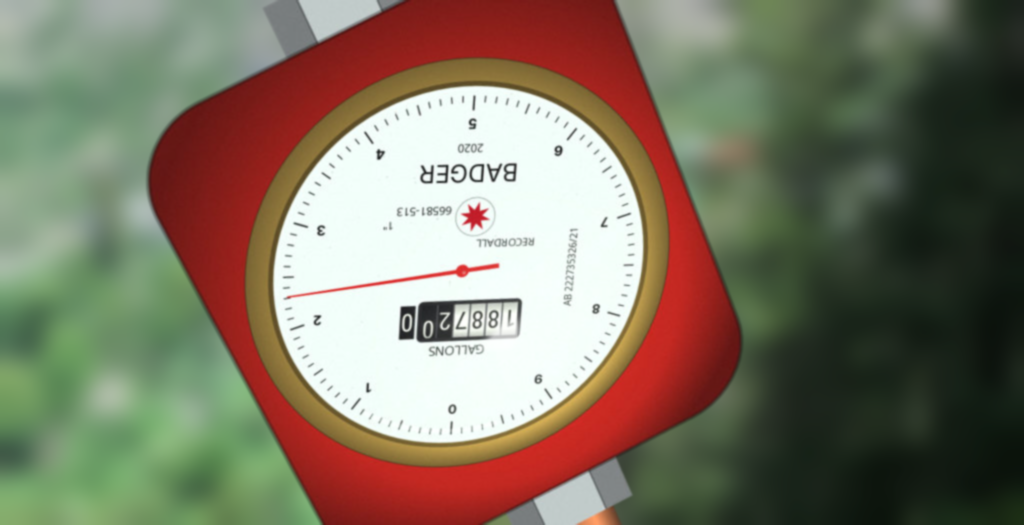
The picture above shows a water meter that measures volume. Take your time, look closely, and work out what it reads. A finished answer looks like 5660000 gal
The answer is 1887202.3 gal
